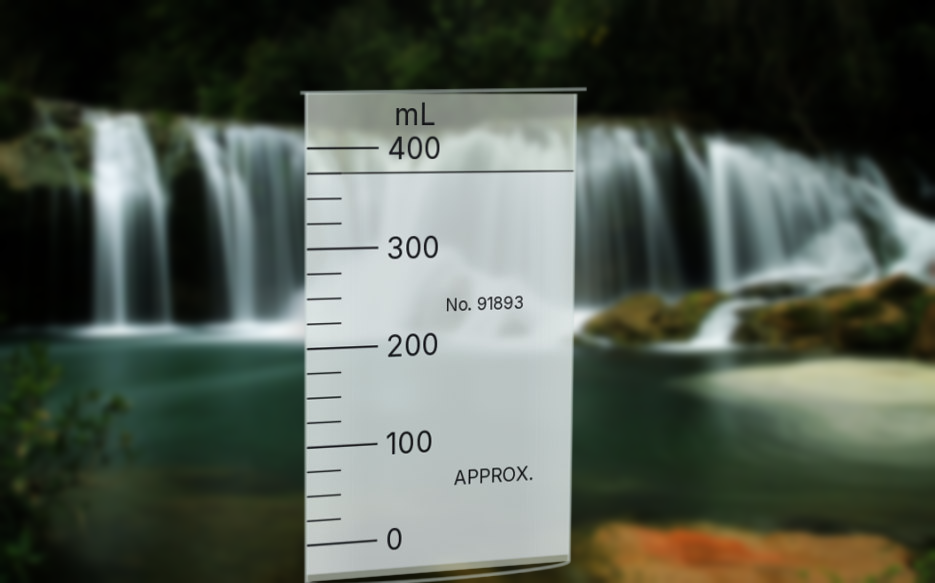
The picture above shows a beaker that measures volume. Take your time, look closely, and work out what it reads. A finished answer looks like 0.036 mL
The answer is 375 mL
